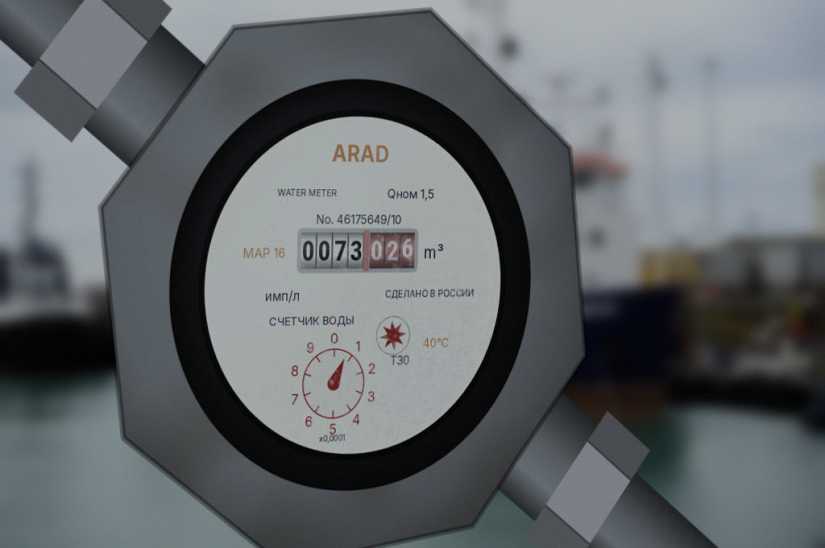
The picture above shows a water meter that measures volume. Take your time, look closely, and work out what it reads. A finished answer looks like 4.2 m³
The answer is 73.0260 m³
